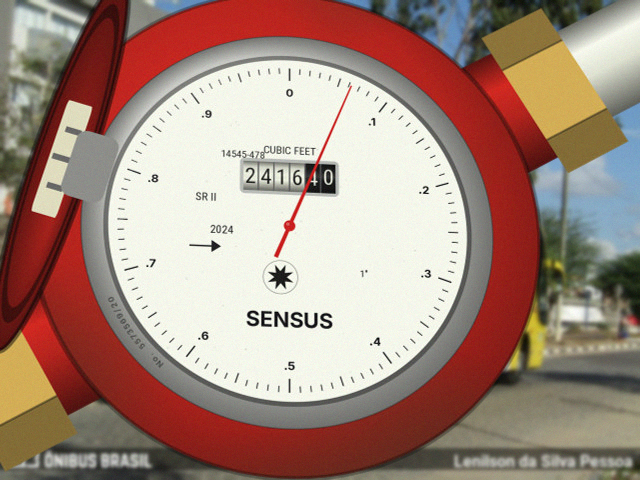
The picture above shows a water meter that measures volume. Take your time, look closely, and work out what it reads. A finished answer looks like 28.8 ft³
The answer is 241640.06 ft³
